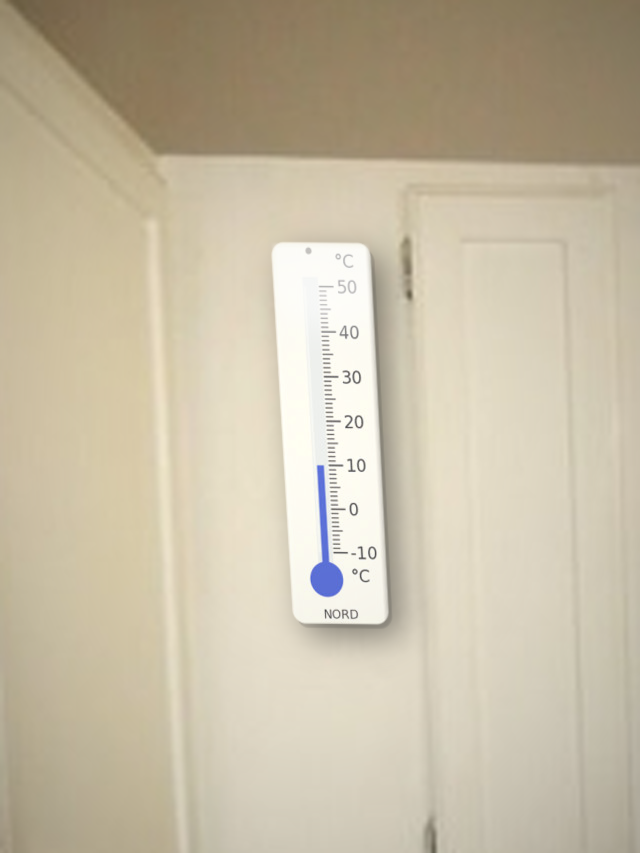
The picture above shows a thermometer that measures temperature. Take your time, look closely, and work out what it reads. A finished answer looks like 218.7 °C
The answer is 10 °C
